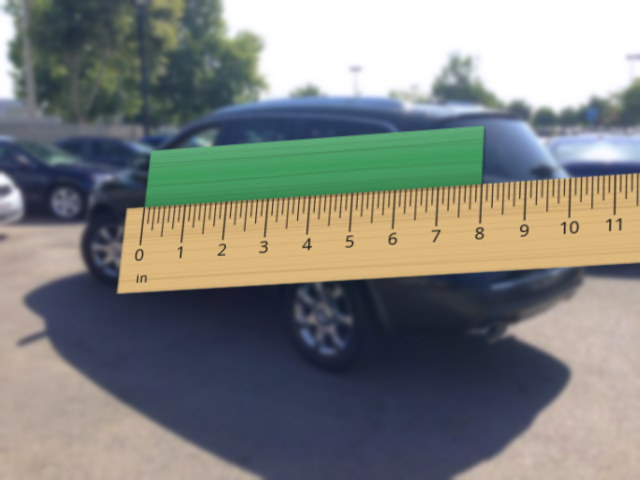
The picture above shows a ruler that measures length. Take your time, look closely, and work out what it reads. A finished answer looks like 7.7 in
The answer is 8 in
